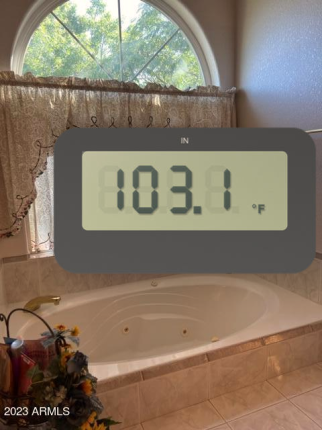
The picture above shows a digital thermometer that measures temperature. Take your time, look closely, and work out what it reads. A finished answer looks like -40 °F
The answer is 103.1 °F
